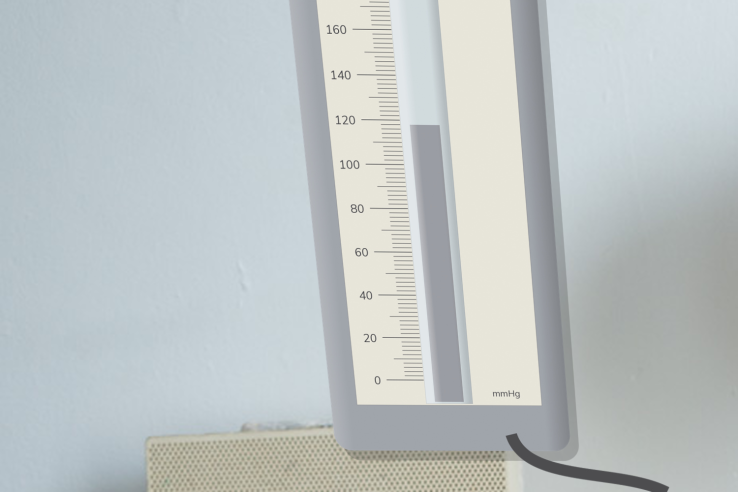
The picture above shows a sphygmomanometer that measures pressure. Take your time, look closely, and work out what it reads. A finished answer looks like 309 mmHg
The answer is 118 mmHg
